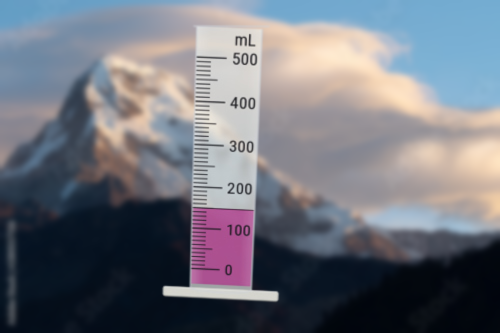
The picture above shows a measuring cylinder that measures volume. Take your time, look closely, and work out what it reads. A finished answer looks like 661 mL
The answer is 150 mL
